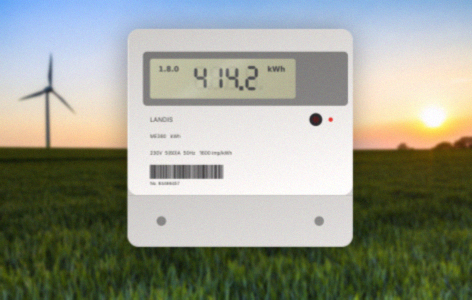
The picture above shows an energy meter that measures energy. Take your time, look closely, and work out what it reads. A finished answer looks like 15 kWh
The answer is 414.2 kWh
